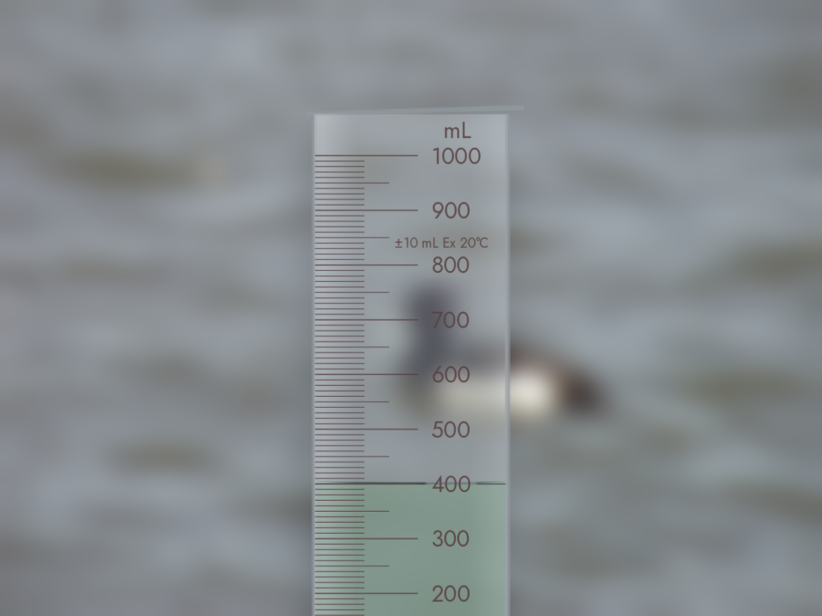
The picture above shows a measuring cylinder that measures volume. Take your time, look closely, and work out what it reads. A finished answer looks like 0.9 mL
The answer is 400 mL
